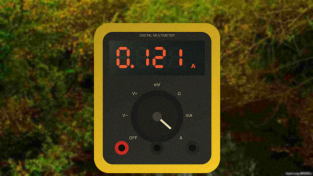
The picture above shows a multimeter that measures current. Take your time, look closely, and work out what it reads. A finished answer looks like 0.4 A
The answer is 0.121 A
